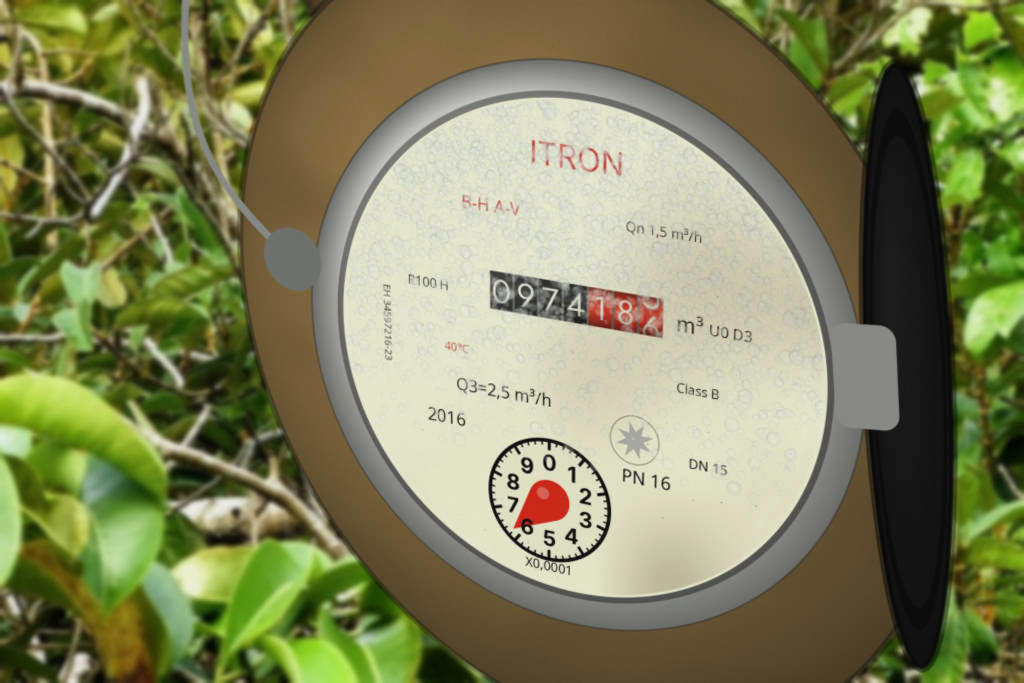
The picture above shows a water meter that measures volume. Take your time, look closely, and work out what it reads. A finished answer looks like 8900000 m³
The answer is 974.1856 m³
